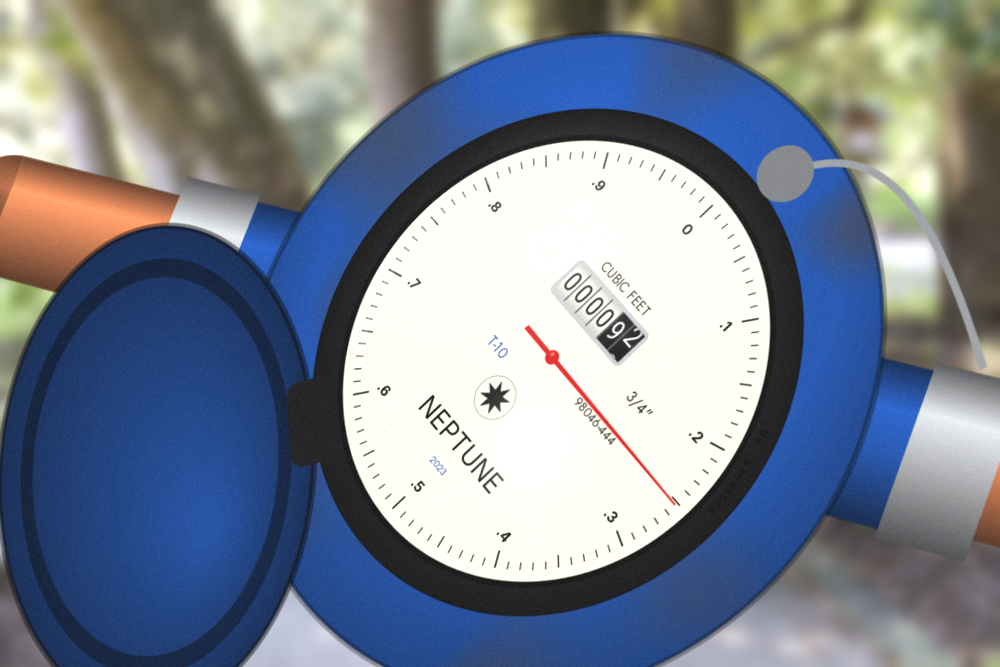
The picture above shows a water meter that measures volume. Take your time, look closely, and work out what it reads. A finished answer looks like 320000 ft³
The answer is 92.25 ft³
